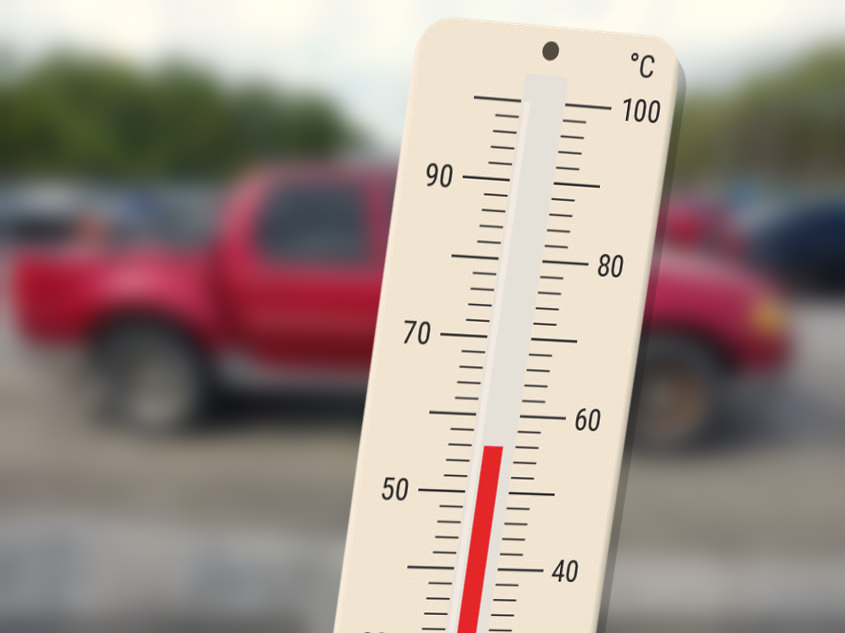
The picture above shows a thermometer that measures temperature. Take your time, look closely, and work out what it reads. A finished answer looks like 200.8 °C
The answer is 56 °C
